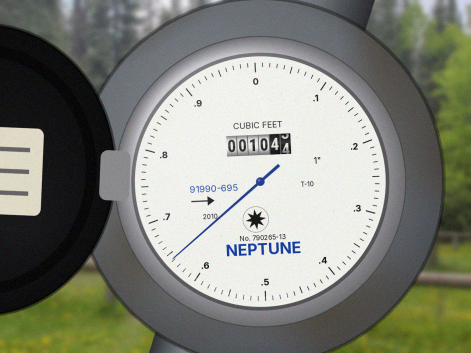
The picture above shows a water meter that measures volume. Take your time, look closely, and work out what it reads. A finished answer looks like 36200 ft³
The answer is 1043.64 ft³
